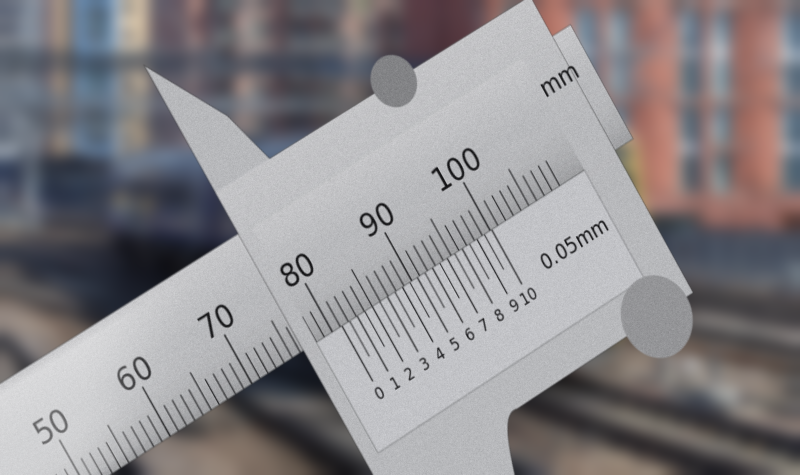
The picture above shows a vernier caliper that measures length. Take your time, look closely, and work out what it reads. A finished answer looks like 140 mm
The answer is 81.2 mm
